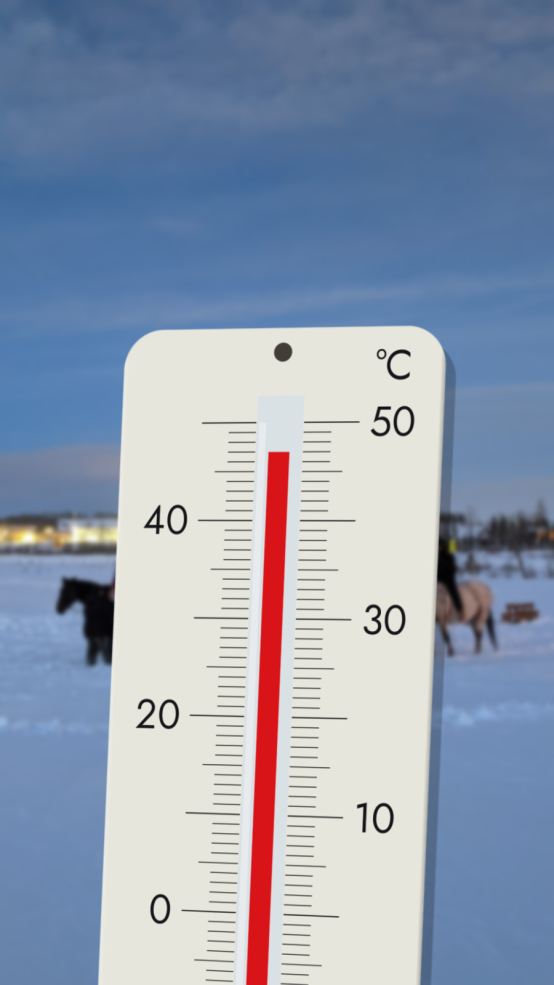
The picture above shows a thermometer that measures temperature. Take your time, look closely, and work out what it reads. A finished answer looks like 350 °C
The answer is 47 °C
